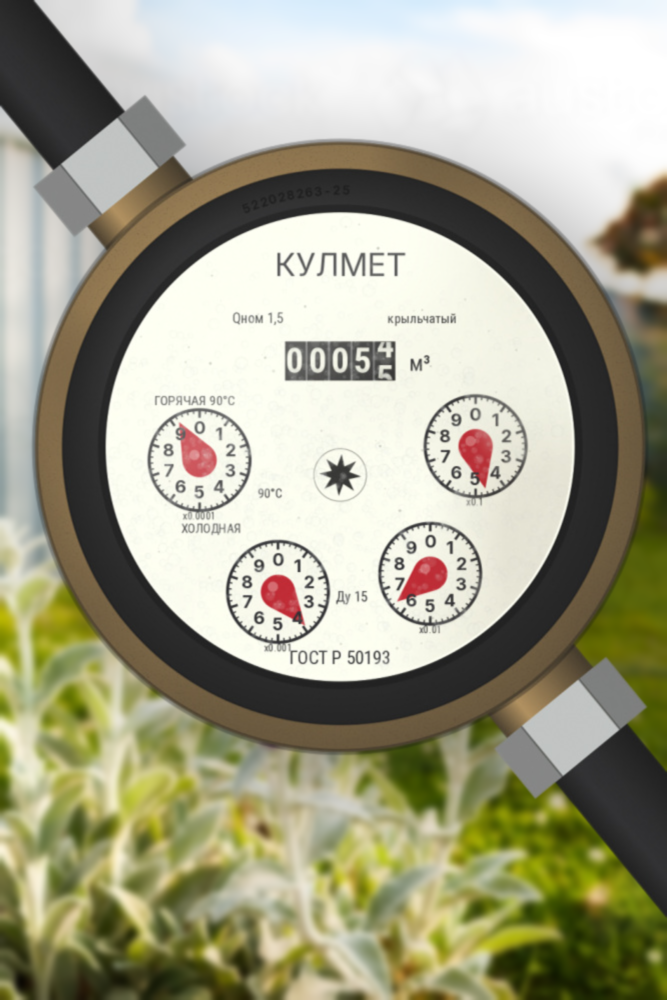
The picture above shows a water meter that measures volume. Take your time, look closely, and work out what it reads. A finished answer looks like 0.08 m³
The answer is 54.4639 m³
